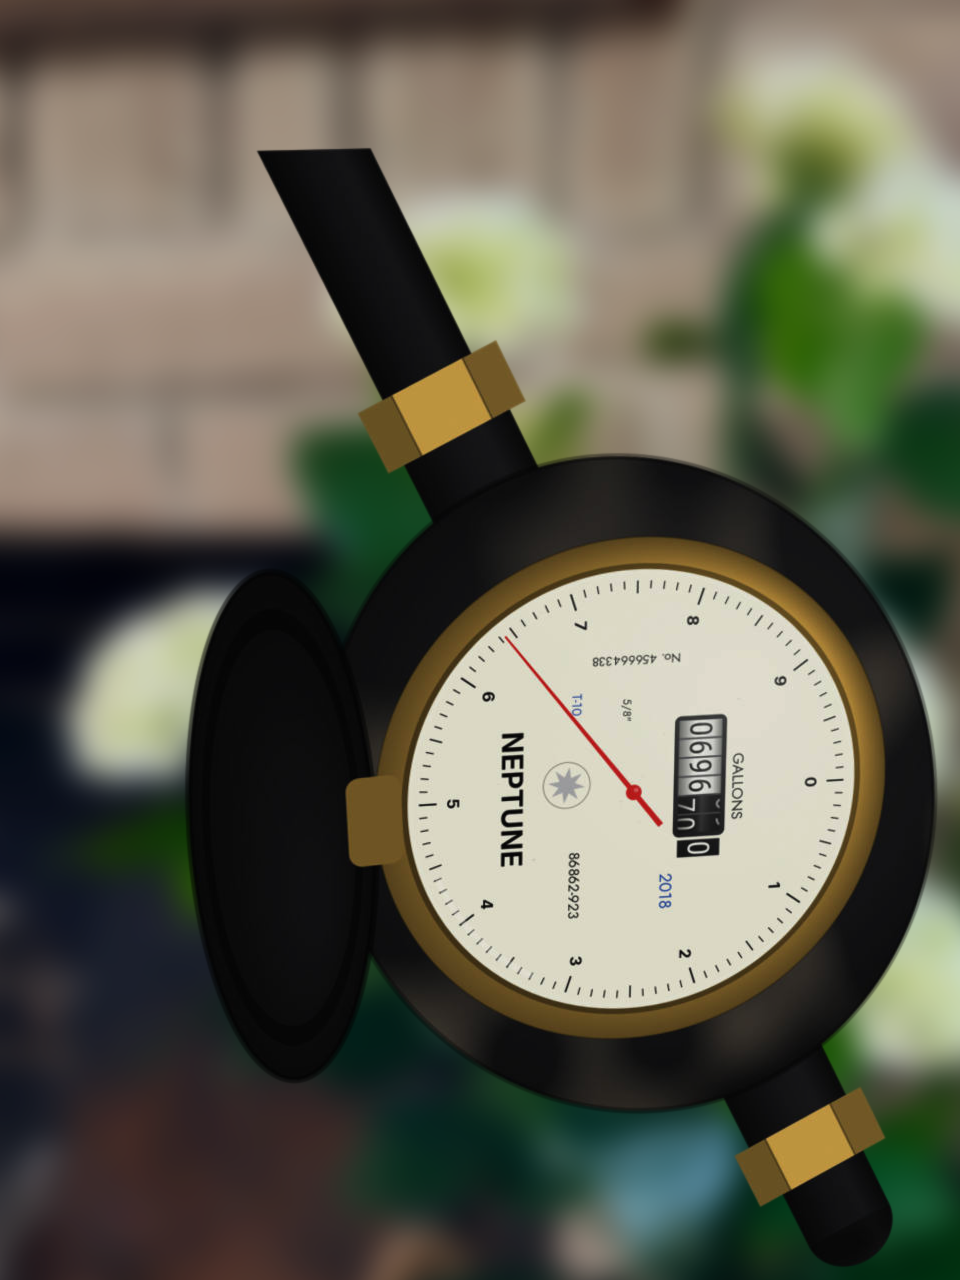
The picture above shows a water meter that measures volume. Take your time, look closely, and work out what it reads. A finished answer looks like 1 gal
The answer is 696696.4 gal
